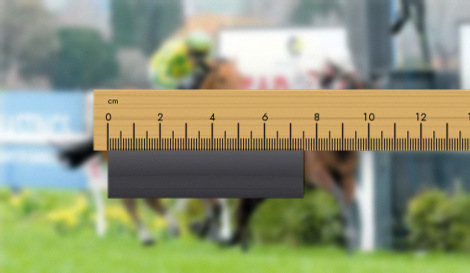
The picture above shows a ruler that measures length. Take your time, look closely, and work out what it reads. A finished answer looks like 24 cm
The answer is 7.5 cm
